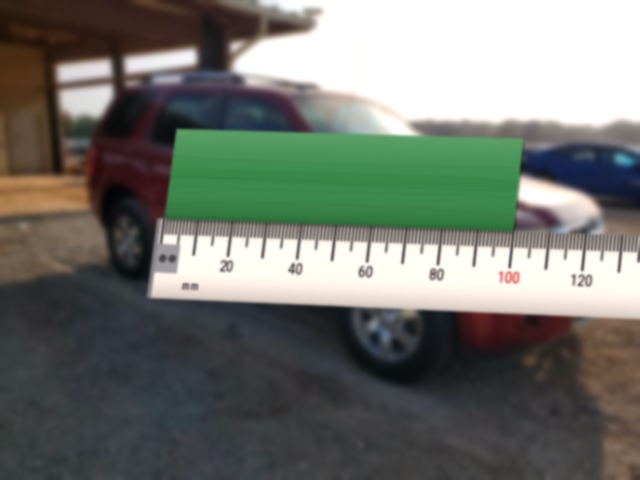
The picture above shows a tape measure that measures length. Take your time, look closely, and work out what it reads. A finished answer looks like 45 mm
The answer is 100 mm
